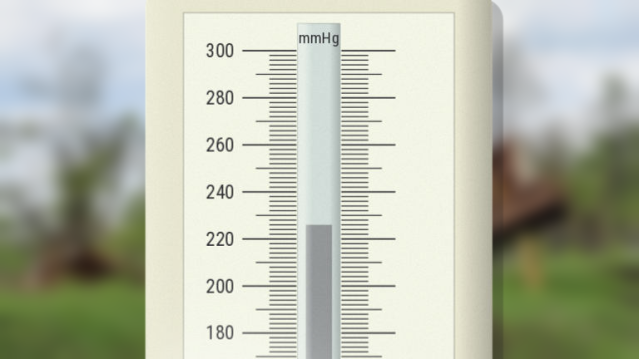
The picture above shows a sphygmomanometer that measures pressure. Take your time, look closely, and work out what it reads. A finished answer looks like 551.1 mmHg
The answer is 226 mmHg
